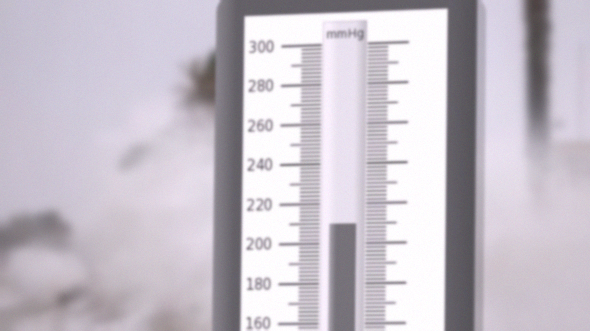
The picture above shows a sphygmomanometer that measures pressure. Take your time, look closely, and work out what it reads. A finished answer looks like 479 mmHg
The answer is 210 mmHg
